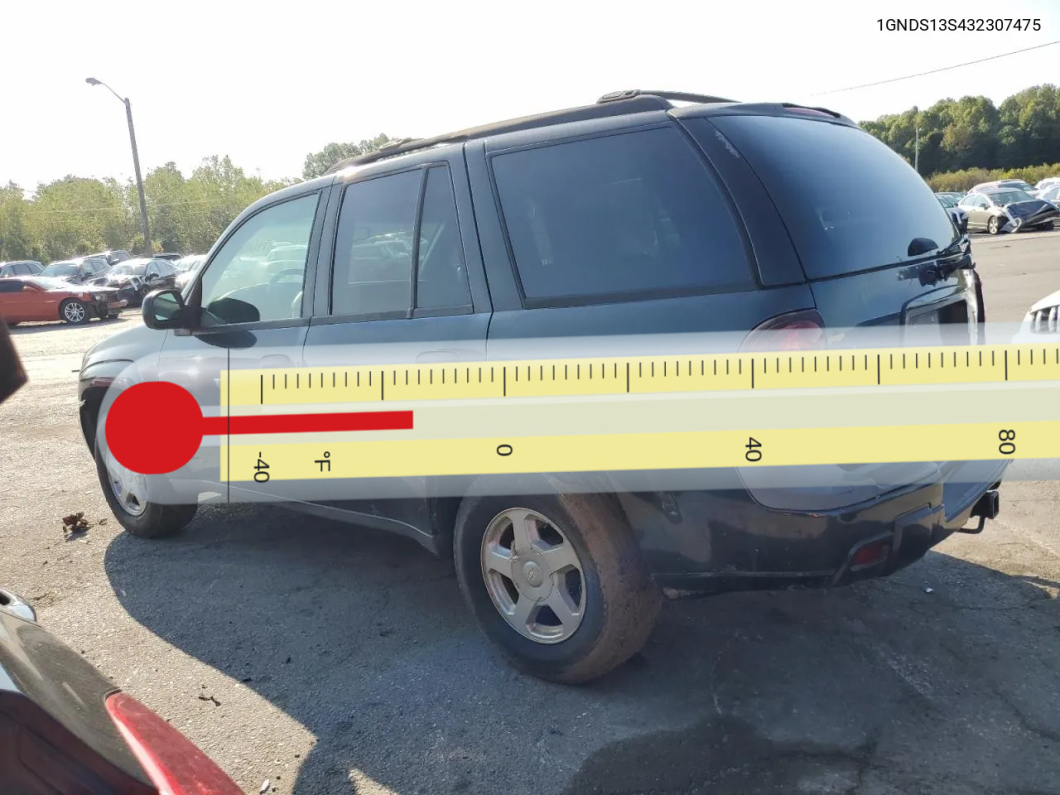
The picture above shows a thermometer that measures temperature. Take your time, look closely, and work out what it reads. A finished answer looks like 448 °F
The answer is -15 °F
